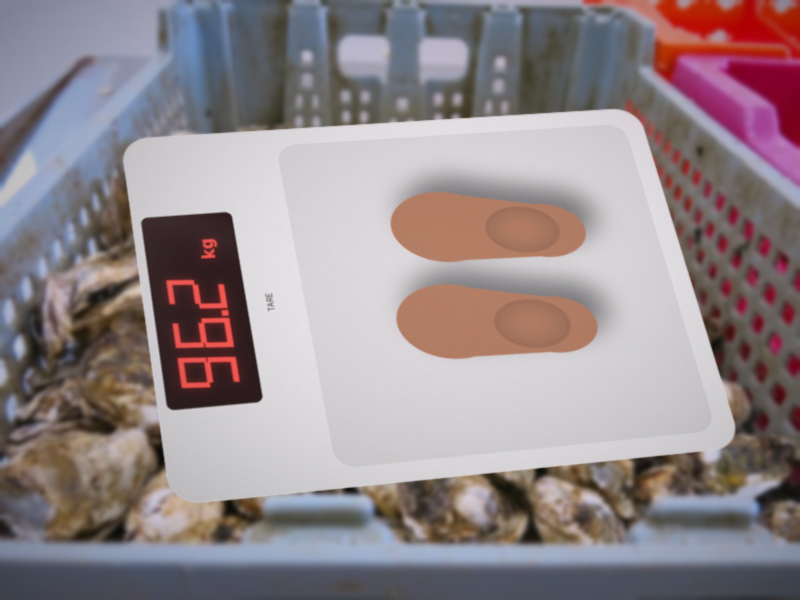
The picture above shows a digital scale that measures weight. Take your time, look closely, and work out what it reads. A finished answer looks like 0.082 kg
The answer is 96.2 kg
